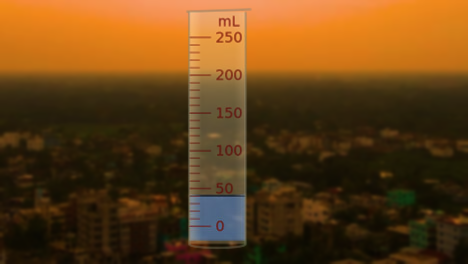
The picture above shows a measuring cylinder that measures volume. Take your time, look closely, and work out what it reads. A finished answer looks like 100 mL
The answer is 40 mL
